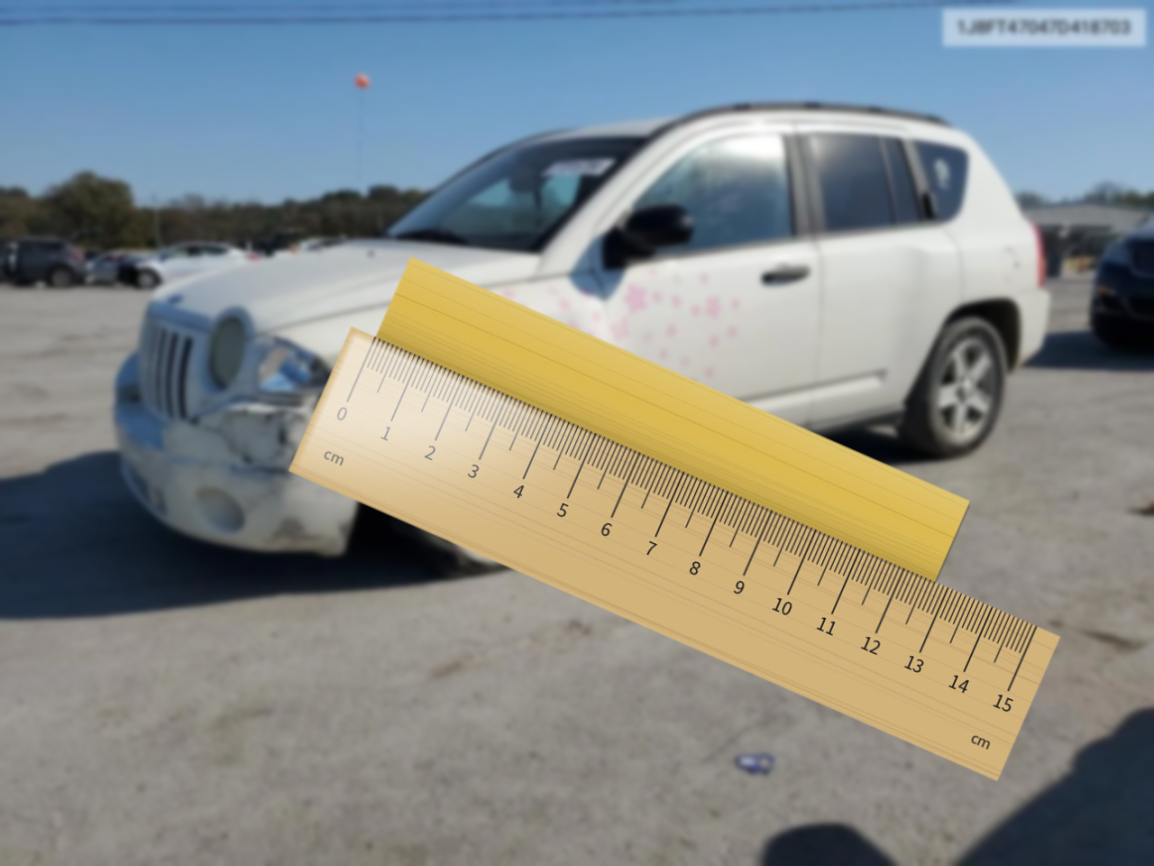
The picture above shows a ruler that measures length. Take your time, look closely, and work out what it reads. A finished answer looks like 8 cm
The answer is 12.7 cm
